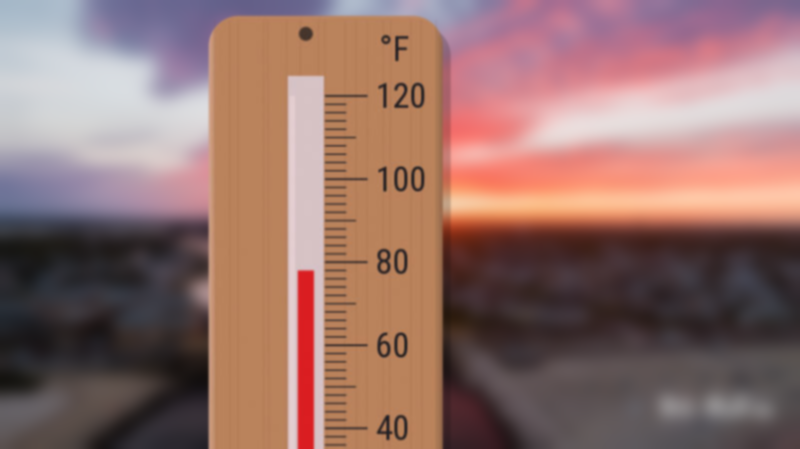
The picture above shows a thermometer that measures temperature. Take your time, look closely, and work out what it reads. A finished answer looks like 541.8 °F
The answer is 78 °F
